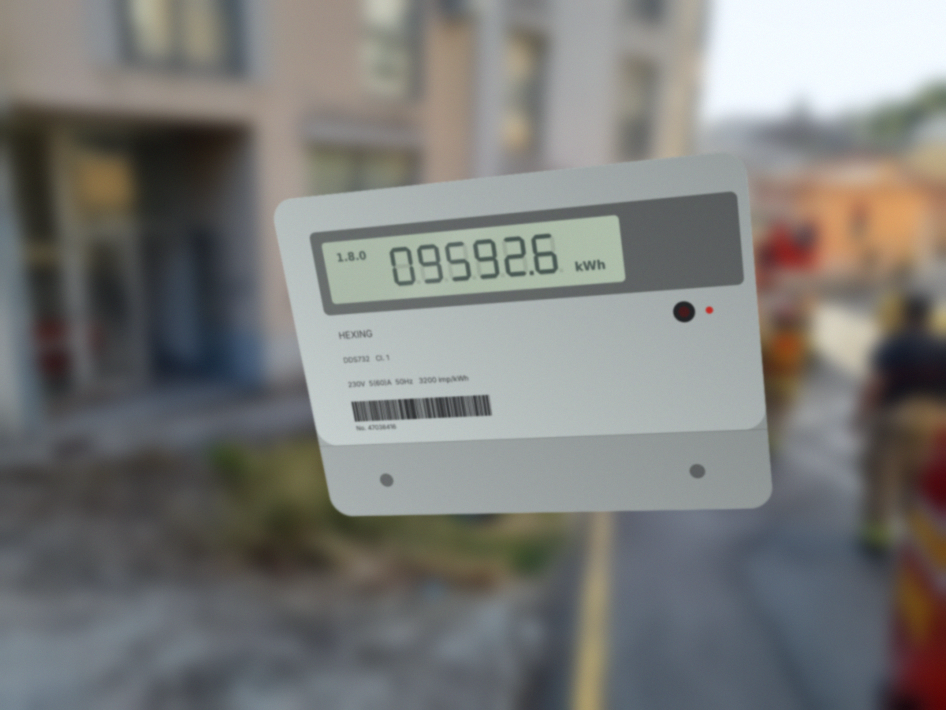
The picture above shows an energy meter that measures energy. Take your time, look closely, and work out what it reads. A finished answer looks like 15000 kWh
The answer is 9592.6 kWh
